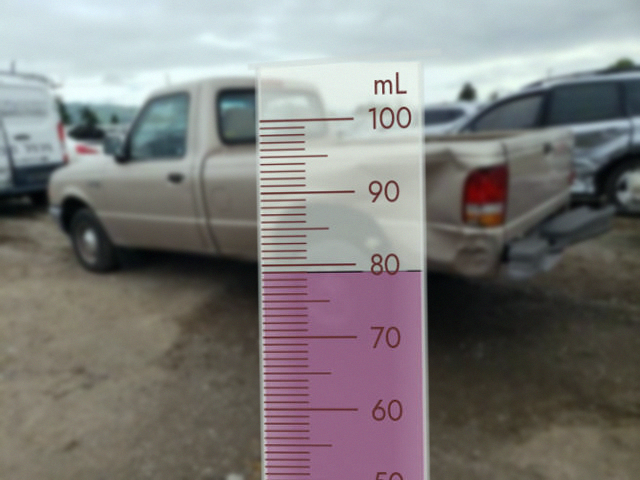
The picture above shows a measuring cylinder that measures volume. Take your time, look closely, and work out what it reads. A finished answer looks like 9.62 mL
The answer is 79 mL
